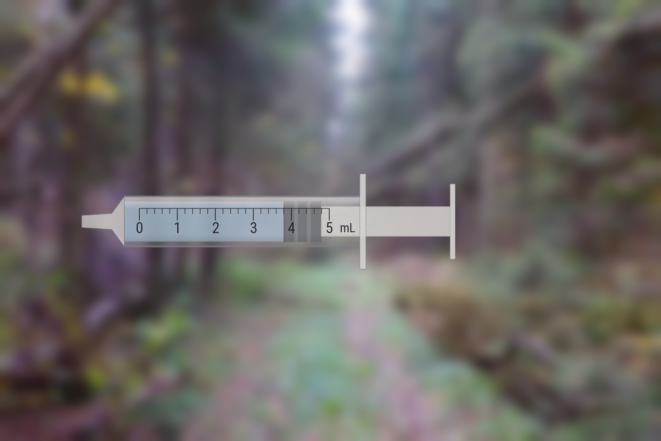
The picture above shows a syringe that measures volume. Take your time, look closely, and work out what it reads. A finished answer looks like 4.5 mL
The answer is 3.8 mL
